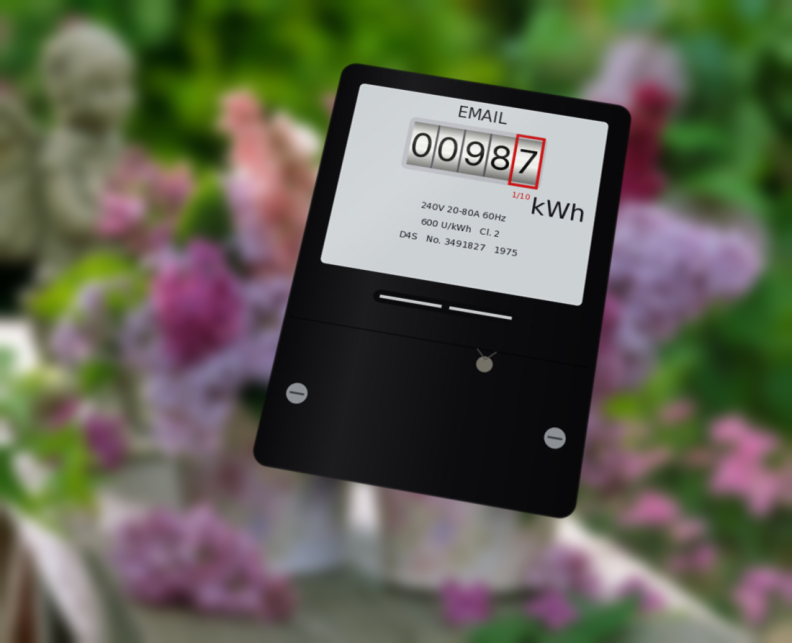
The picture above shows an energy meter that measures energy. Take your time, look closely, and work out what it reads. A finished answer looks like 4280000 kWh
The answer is 98.7 kWh
